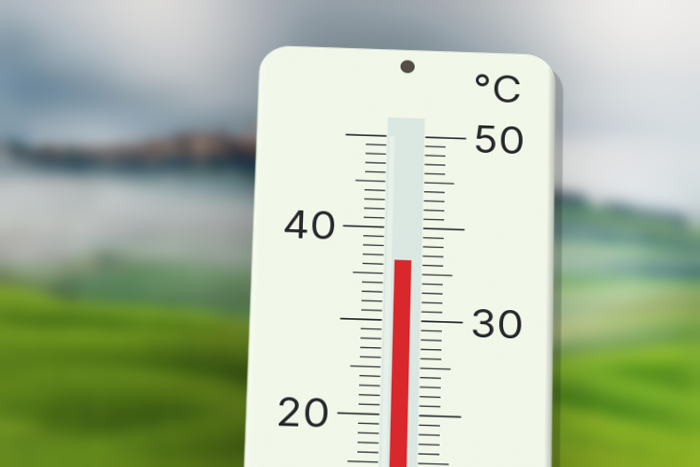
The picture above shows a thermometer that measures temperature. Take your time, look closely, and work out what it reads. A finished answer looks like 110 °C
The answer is 36.5 °C
